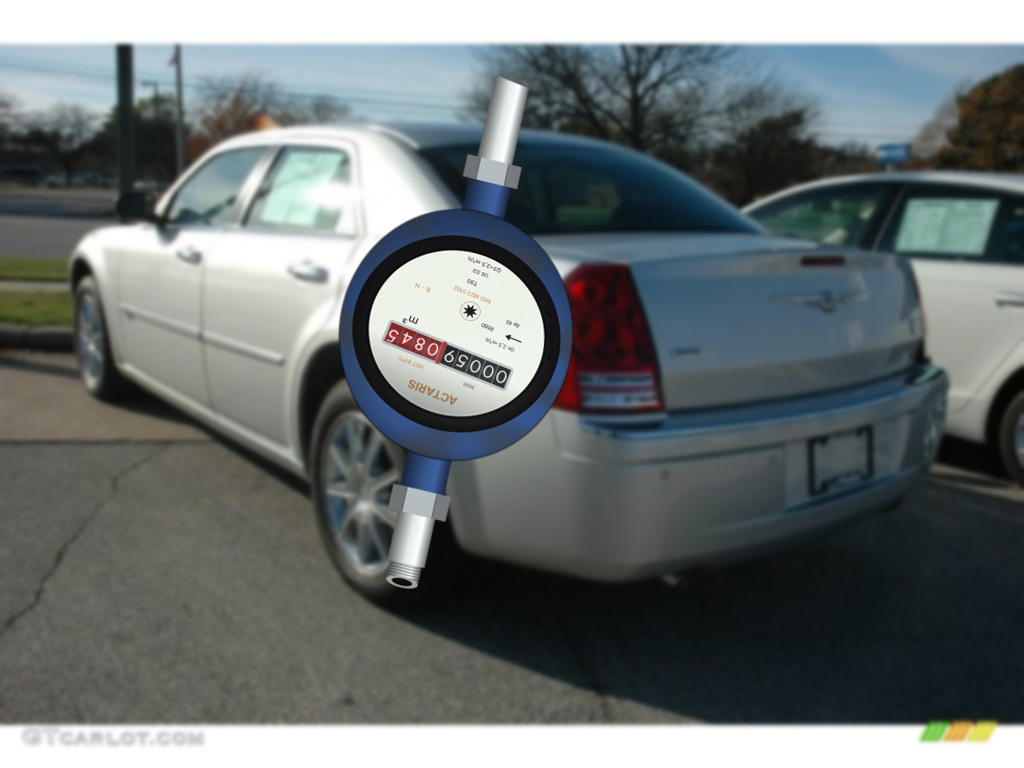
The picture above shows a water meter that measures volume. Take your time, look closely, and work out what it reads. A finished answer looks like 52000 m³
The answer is 59.0845 m³
